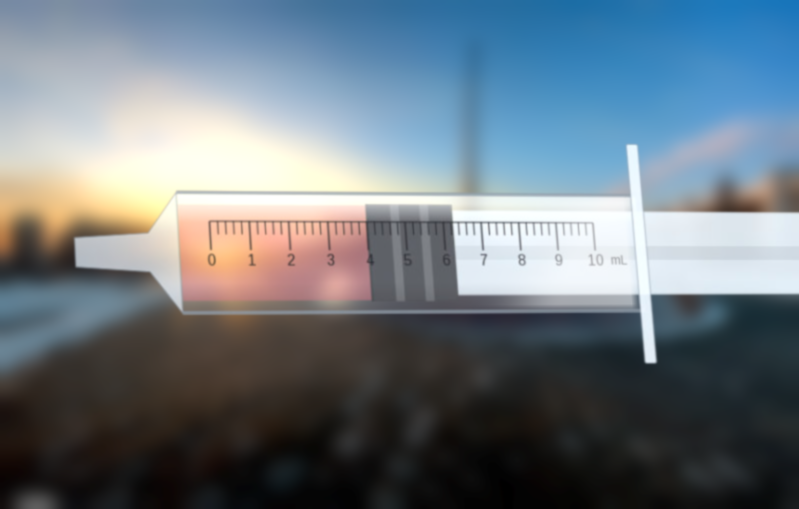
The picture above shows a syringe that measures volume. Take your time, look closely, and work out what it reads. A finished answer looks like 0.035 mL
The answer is 4 mL
